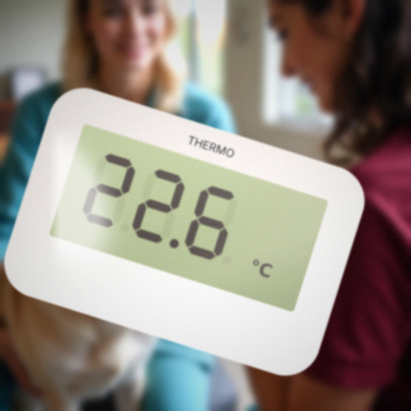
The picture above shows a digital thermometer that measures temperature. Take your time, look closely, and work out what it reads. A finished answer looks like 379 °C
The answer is 22.6 °C
